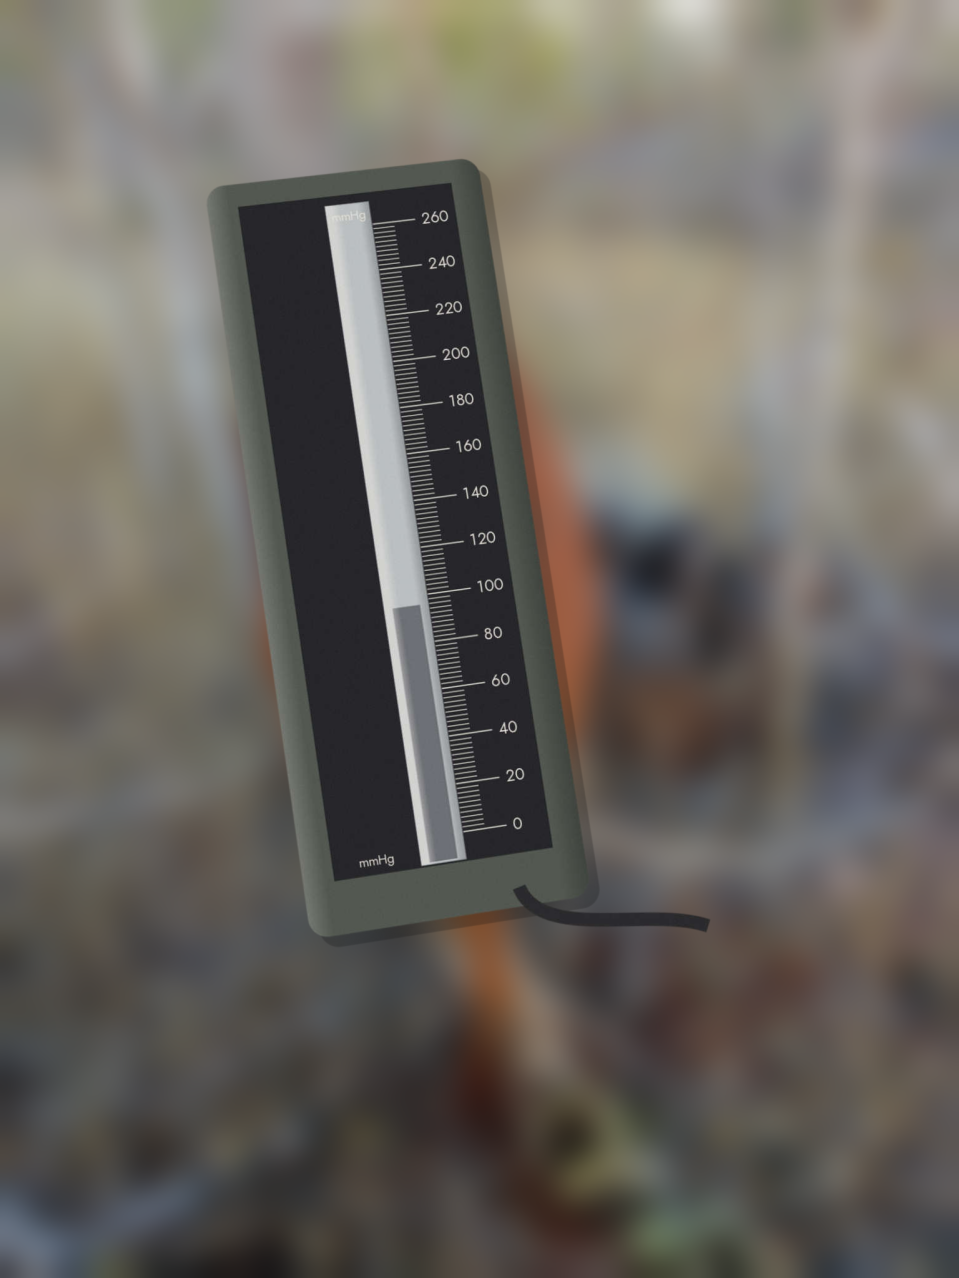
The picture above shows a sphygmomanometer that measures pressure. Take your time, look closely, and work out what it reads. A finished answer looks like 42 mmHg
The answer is 96 mmHg
